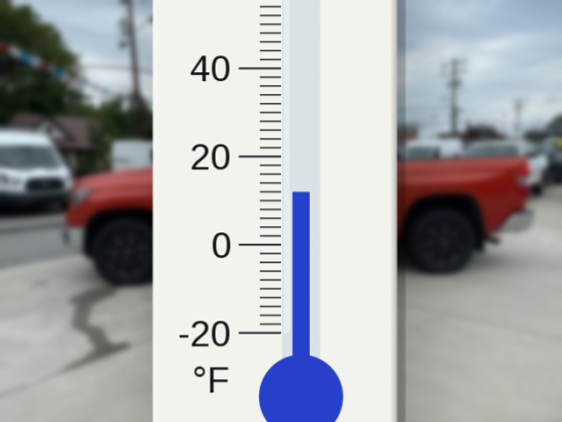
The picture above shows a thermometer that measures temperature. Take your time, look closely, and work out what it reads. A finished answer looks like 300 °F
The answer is 12 °F
